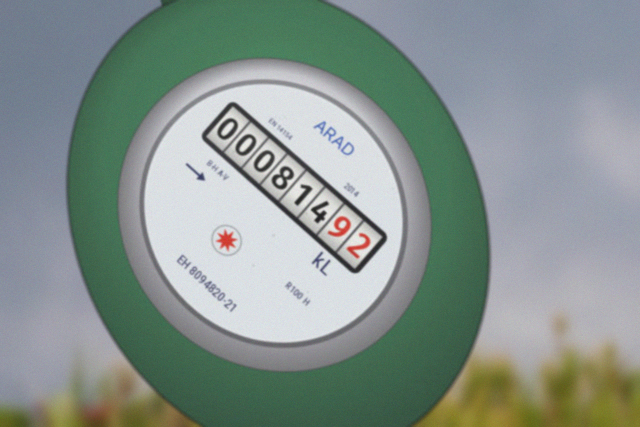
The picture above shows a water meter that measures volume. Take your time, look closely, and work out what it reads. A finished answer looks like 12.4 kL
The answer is 814.92 kL
